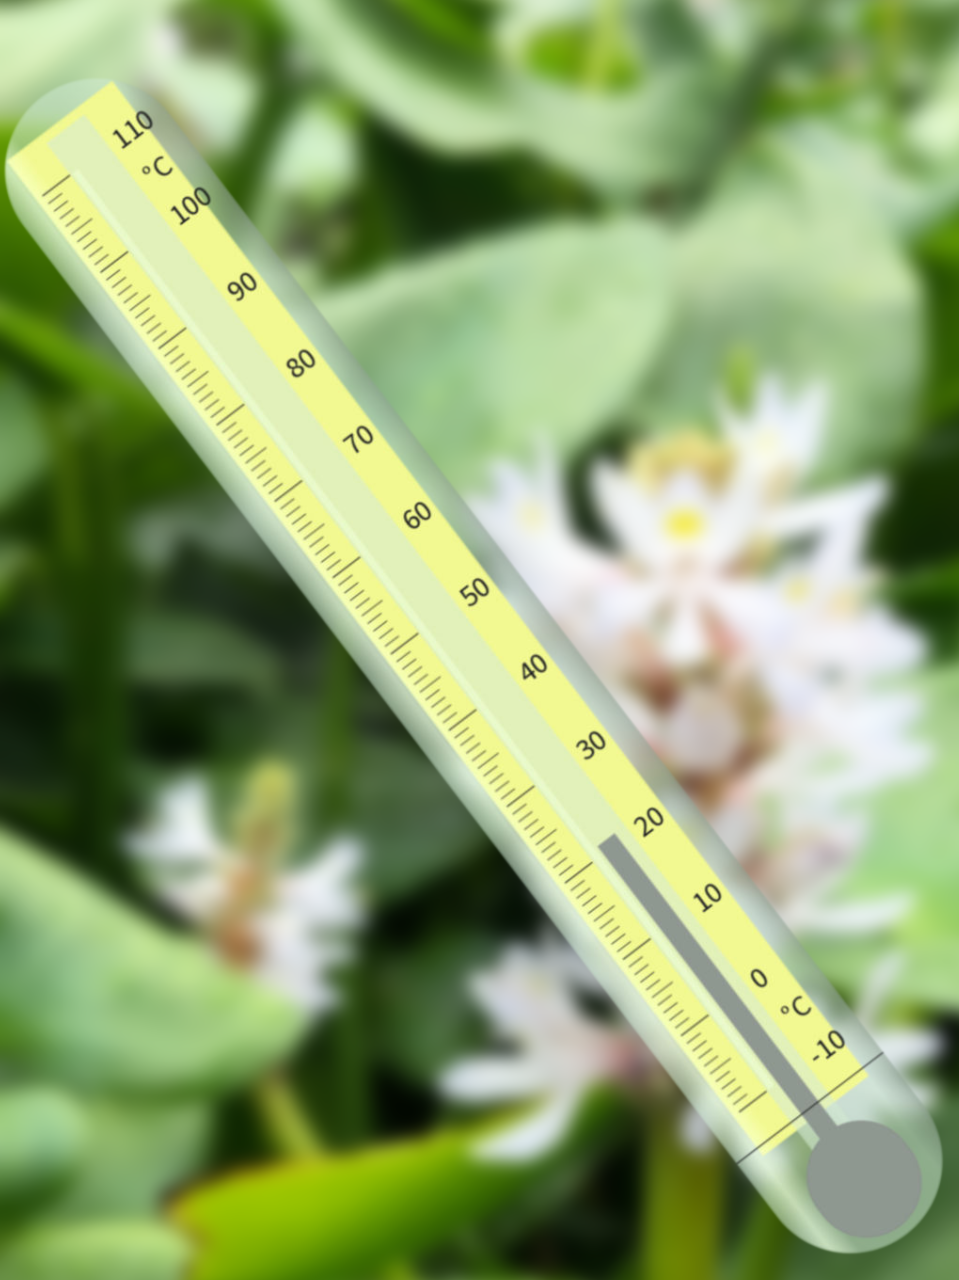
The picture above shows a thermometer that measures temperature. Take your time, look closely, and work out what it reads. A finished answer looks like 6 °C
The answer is 21 °C
